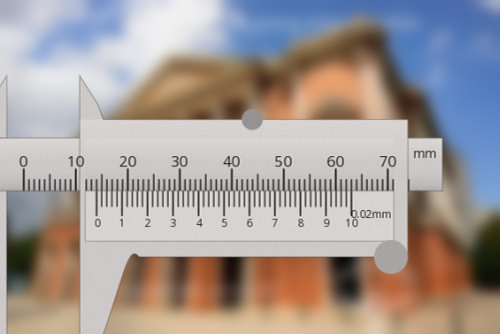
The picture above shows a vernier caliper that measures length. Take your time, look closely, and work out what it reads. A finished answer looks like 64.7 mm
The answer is 14.0 mm
